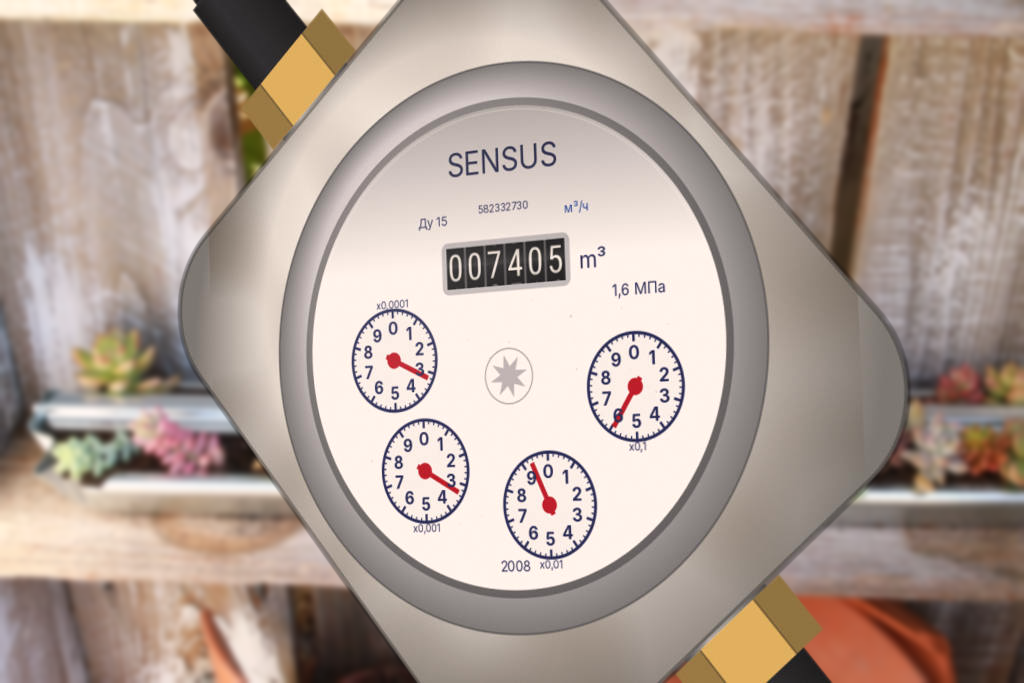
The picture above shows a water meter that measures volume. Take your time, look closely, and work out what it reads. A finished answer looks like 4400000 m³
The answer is 7405.5933 m³
